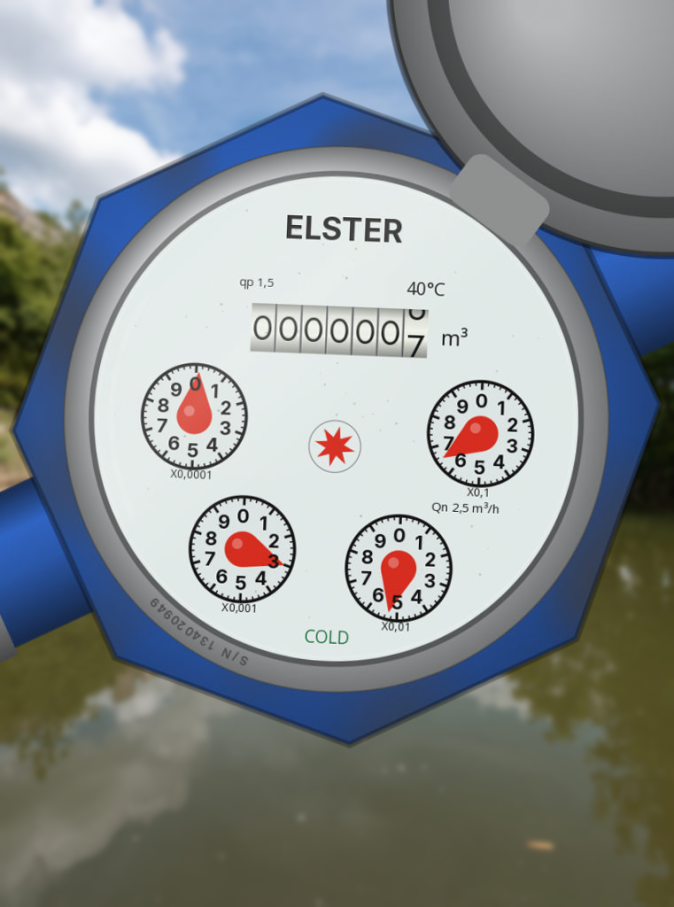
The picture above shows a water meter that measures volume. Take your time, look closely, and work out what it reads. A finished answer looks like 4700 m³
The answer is 6.6530 m³
